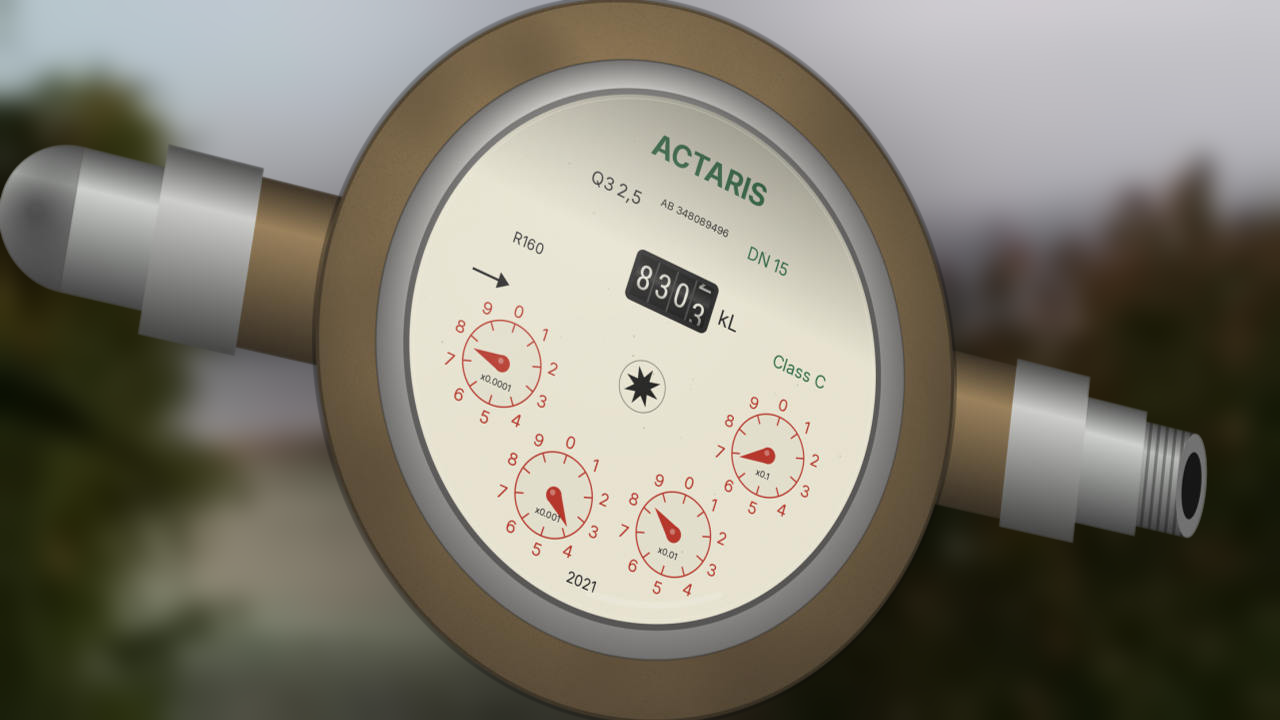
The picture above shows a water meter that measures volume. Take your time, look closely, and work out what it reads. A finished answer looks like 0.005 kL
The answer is 8302.6837 kL
